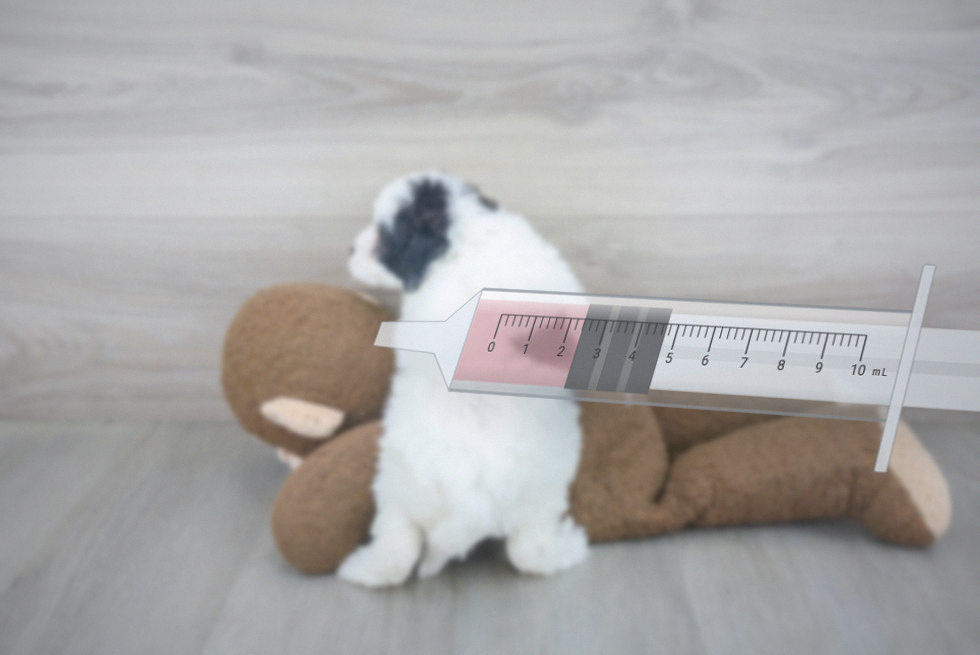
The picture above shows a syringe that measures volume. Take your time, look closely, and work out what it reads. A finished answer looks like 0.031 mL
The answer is 2.4 mL
